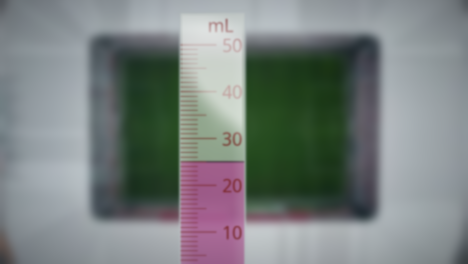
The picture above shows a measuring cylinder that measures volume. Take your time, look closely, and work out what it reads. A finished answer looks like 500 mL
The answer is 25 mL
